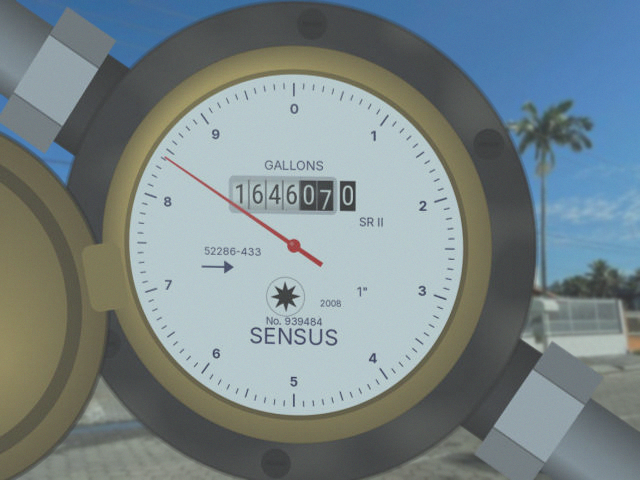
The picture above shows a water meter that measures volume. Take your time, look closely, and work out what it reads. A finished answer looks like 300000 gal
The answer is 1646068.4 gal
